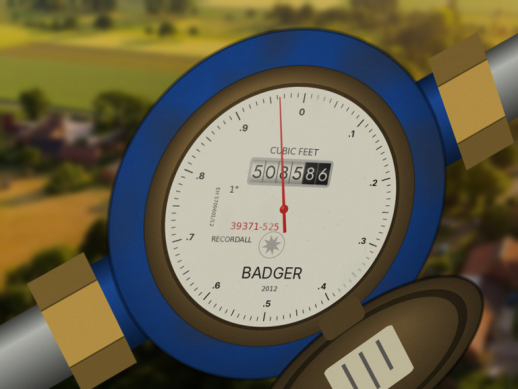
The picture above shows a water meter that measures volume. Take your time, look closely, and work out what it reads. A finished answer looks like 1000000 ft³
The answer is 508585.96 ft³
